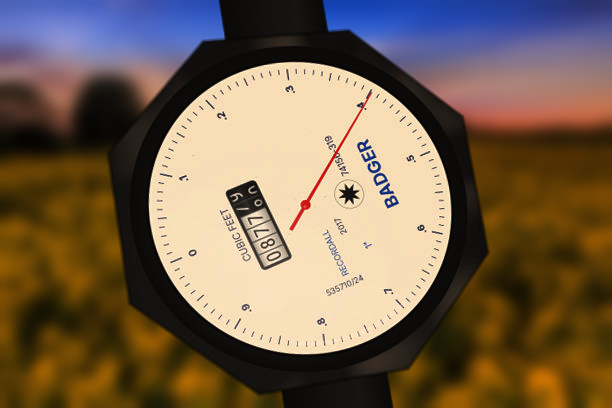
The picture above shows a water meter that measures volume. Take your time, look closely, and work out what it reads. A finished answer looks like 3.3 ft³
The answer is 87779.40 ft³
